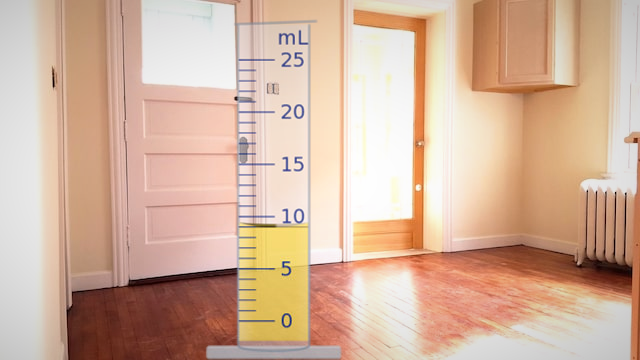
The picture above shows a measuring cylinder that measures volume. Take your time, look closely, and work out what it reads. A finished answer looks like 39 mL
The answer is 9 mL
